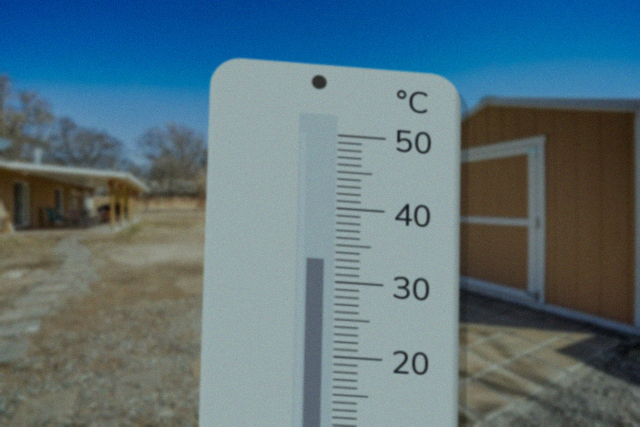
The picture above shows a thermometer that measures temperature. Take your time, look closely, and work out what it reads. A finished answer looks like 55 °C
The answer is 33 °C
